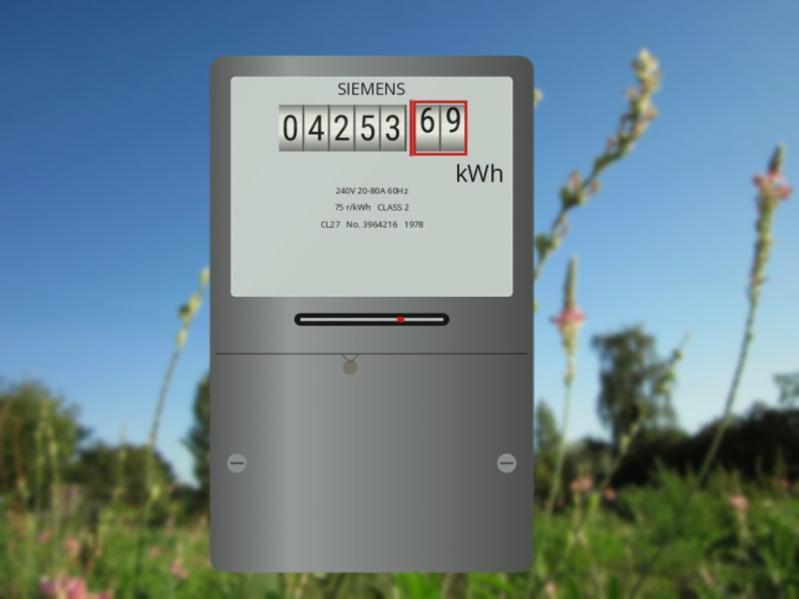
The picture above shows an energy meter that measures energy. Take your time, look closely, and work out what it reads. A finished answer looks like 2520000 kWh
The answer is 4253.69 kWh
